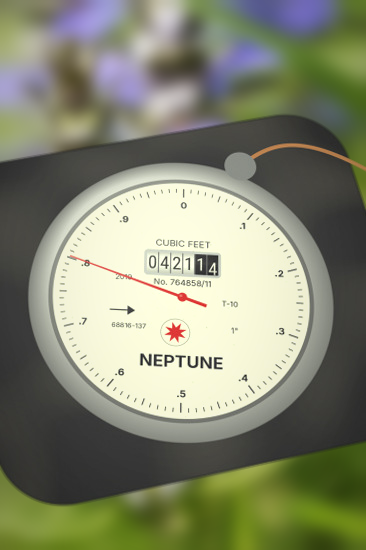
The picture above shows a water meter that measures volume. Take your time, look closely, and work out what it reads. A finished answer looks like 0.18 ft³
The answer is 42113.80 ft³
